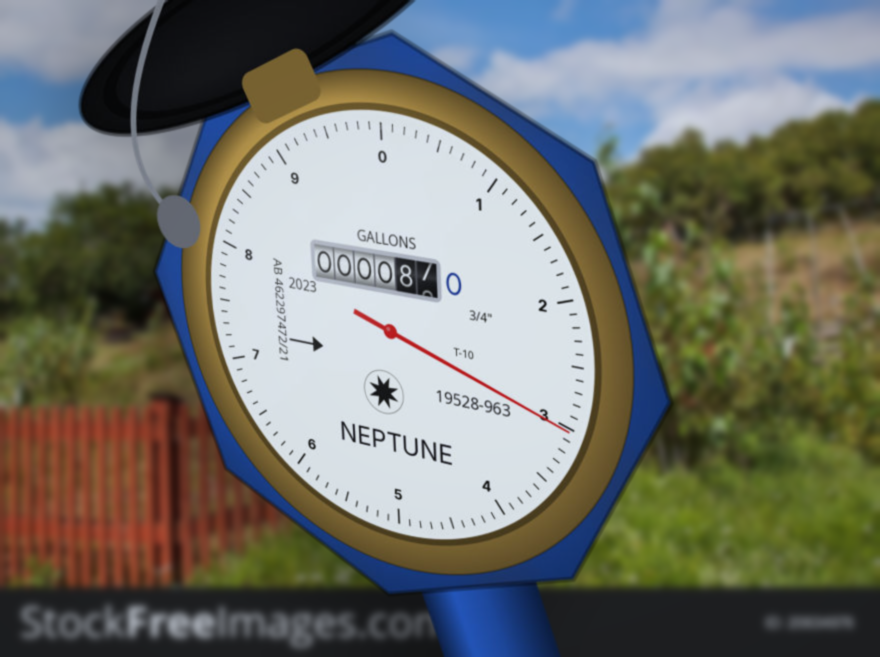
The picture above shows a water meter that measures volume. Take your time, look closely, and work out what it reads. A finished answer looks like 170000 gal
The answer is 873.0 gal
